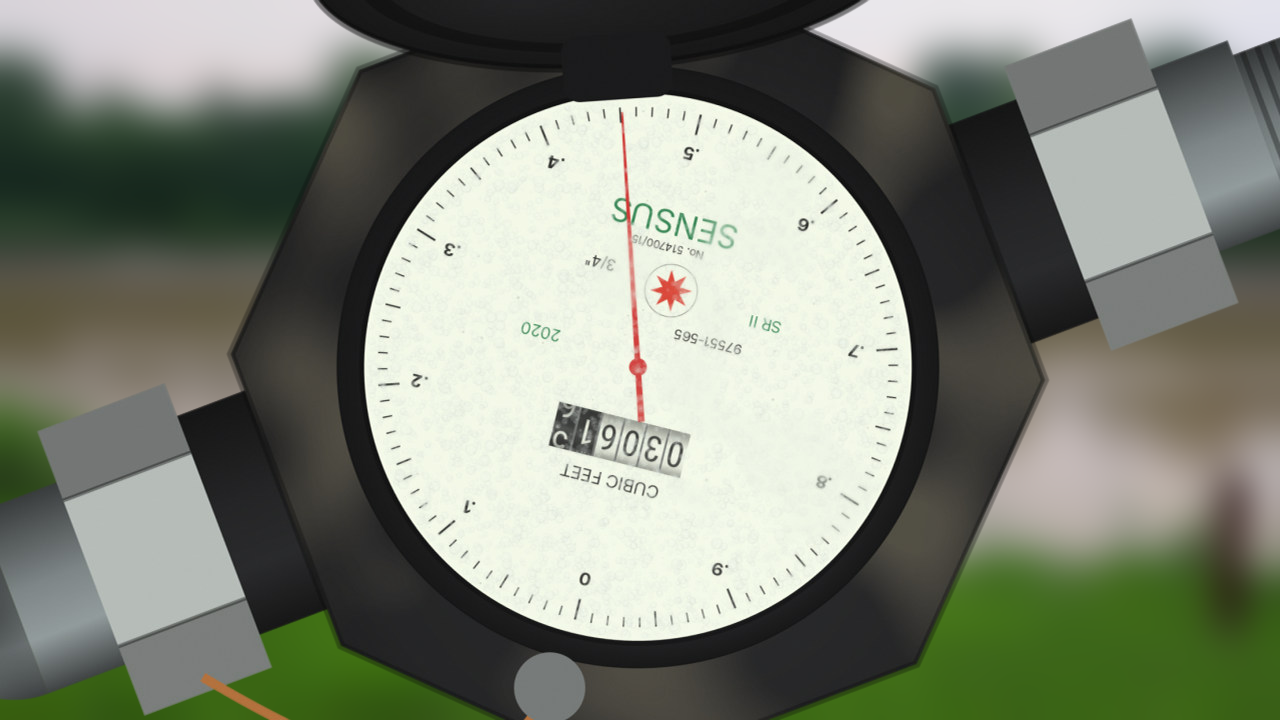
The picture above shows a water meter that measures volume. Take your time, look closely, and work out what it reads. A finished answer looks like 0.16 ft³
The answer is 30615.45 ft³
